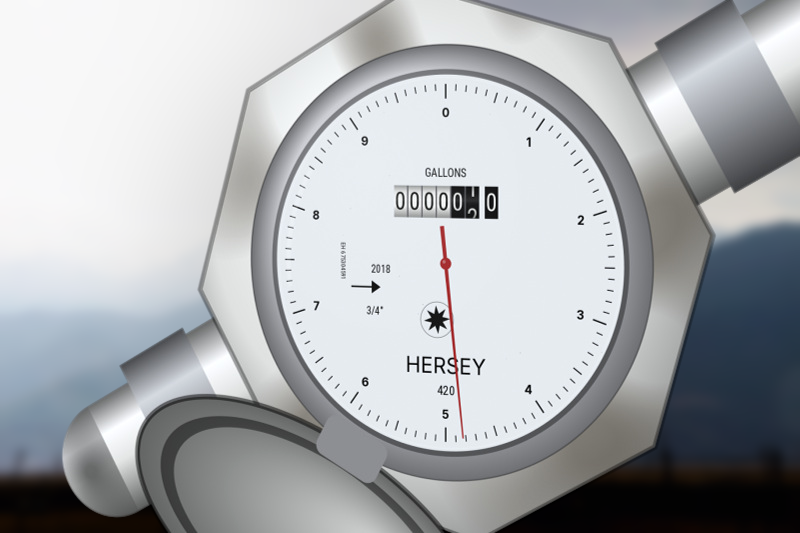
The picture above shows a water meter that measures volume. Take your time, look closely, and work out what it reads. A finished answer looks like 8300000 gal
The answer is 14.8 gal
